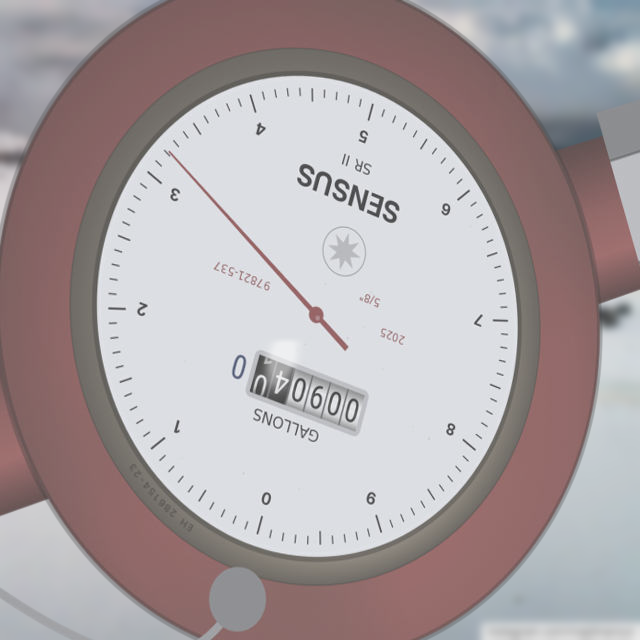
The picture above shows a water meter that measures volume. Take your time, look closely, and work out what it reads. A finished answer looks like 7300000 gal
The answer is 90403.2 gal
